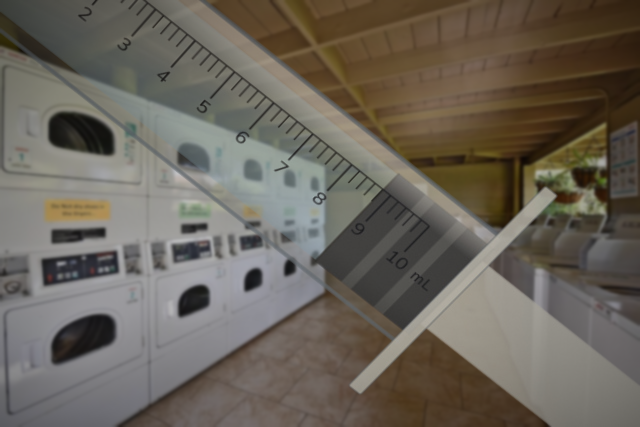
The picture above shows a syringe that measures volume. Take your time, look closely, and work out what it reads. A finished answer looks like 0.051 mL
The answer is 8.8 mL
